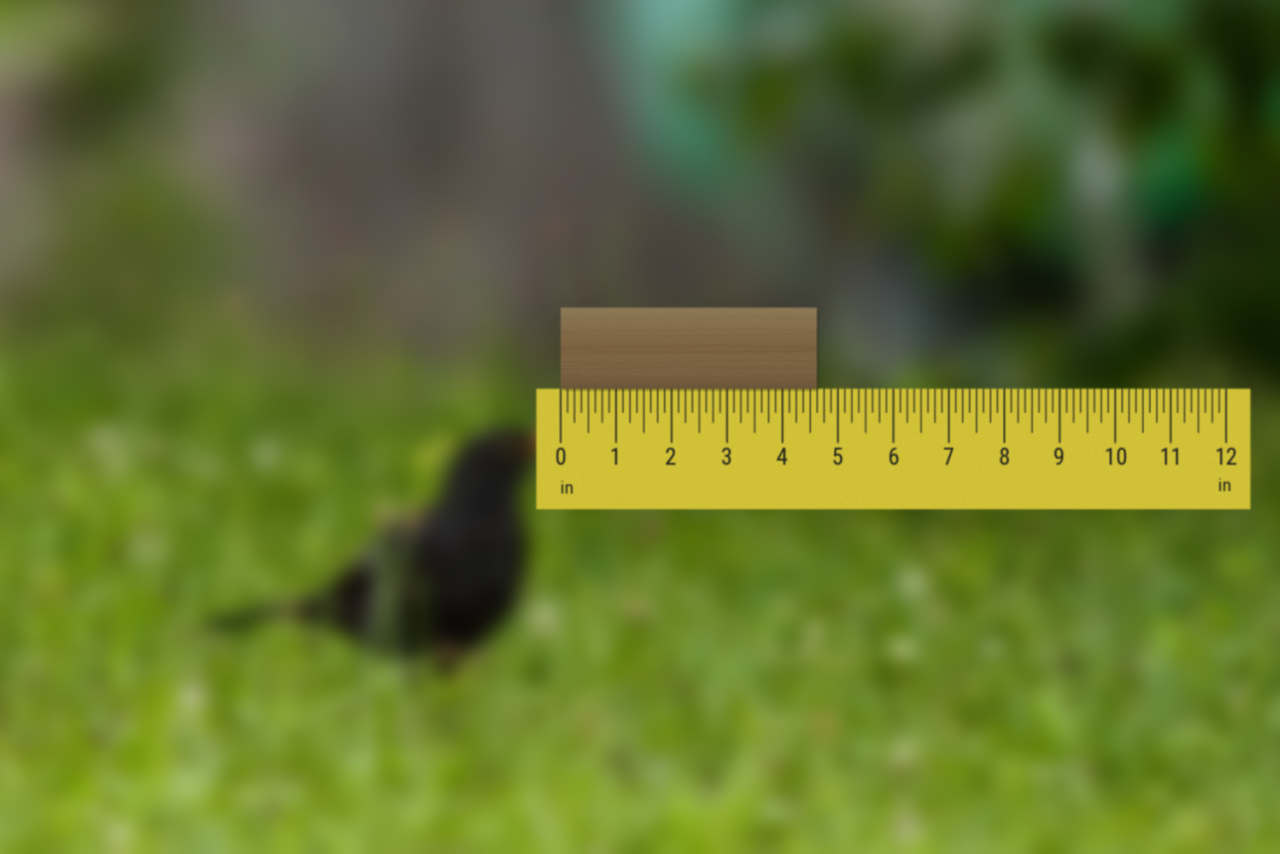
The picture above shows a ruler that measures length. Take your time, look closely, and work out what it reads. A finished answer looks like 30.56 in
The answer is 4.625 in
